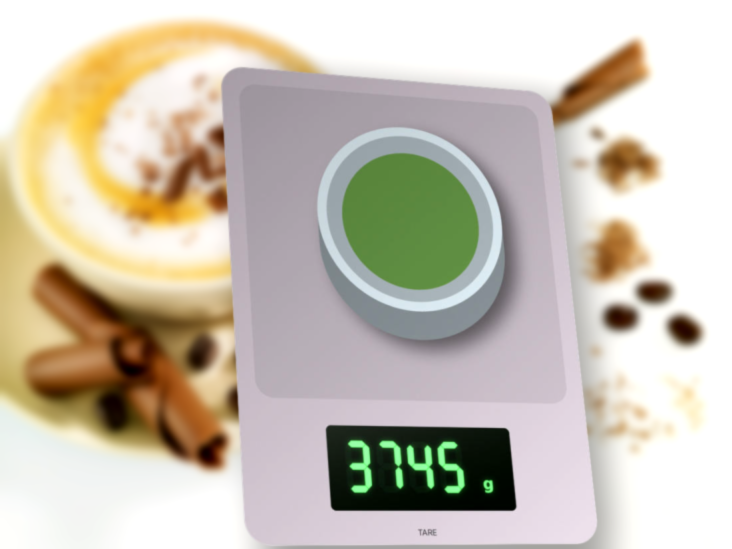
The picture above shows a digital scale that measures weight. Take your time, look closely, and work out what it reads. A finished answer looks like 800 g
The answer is 3745 g
